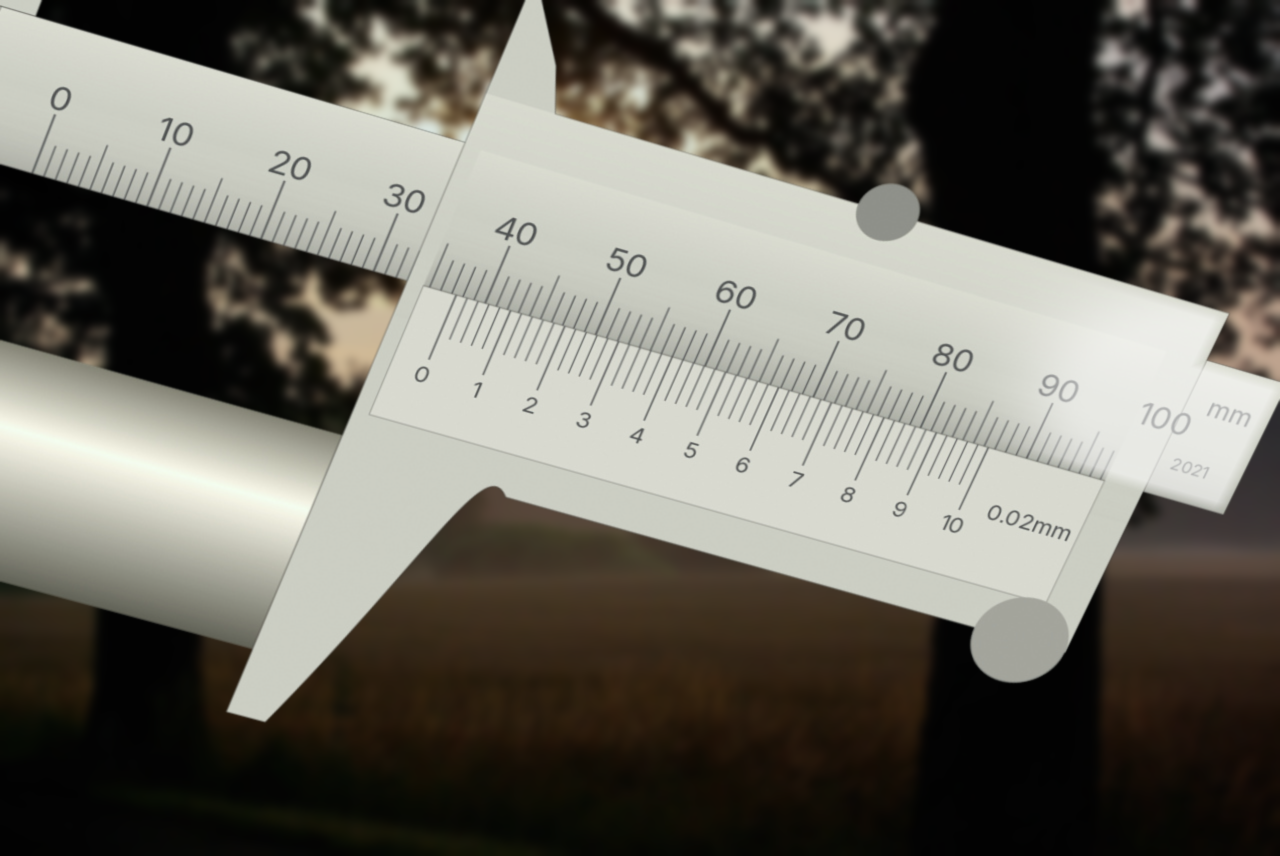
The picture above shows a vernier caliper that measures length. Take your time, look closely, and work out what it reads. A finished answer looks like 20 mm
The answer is 37.4 mm
